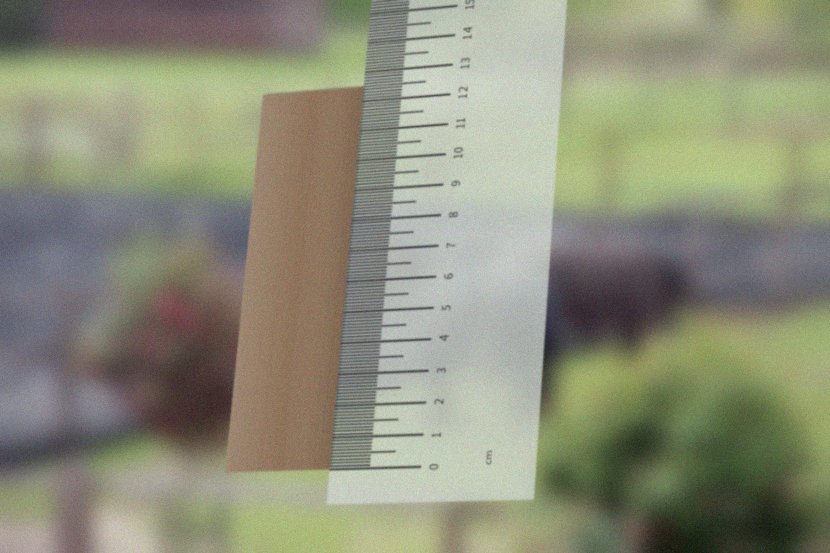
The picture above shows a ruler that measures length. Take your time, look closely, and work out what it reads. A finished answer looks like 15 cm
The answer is 12.5 cm
